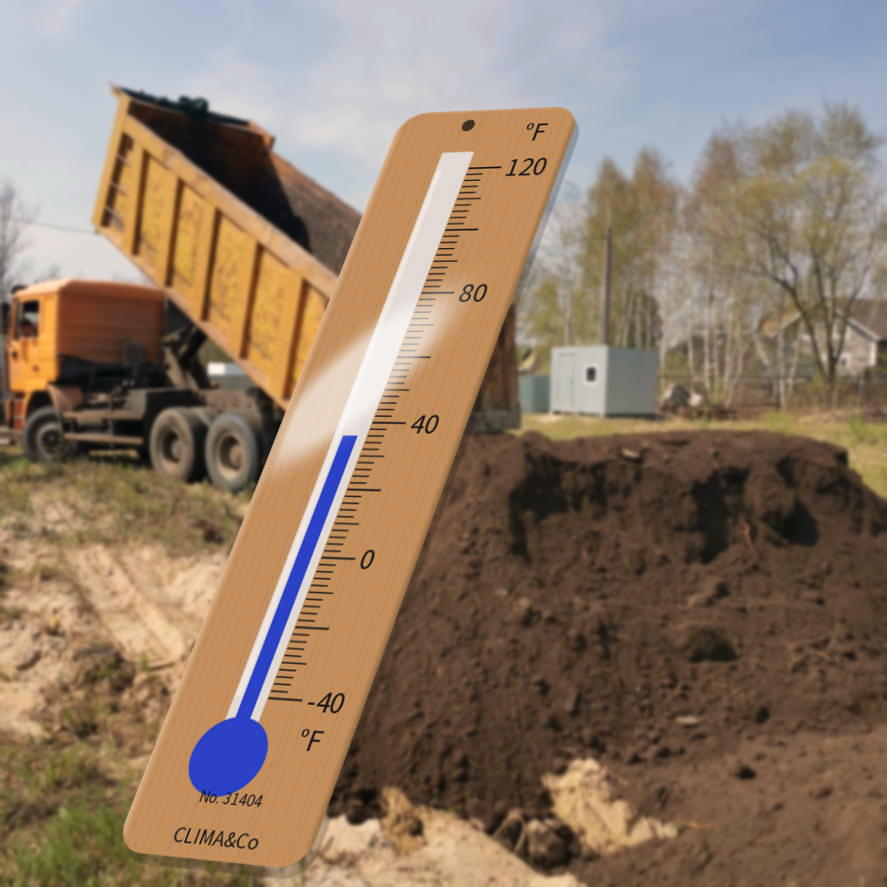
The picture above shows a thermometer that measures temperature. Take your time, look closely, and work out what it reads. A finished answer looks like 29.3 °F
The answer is 36 °F
